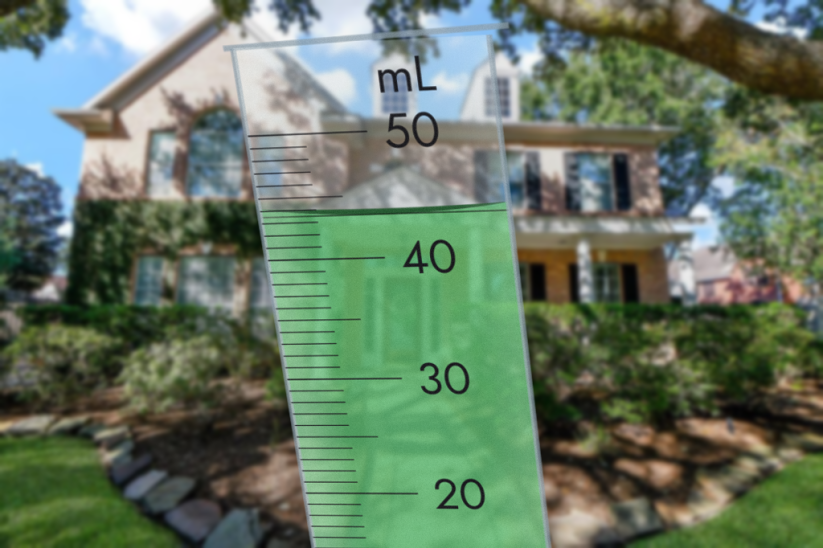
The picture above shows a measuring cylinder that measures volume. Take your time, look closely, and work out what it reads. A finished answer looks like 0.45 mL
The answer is 43.5 mL
